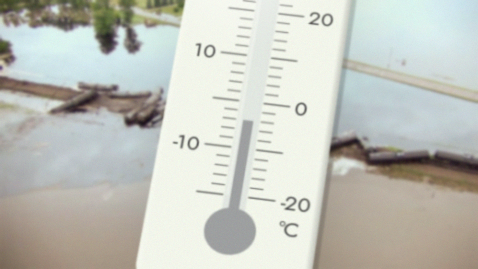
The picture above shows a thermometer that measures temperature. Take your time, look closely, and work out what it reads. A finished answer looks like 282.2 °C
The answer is -4 °C
